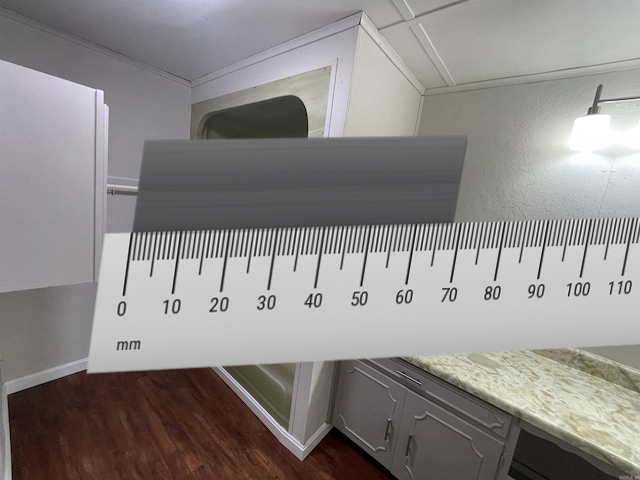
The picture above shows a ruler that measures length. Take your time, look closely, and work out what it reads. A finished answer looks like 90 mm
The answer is 68 mm
